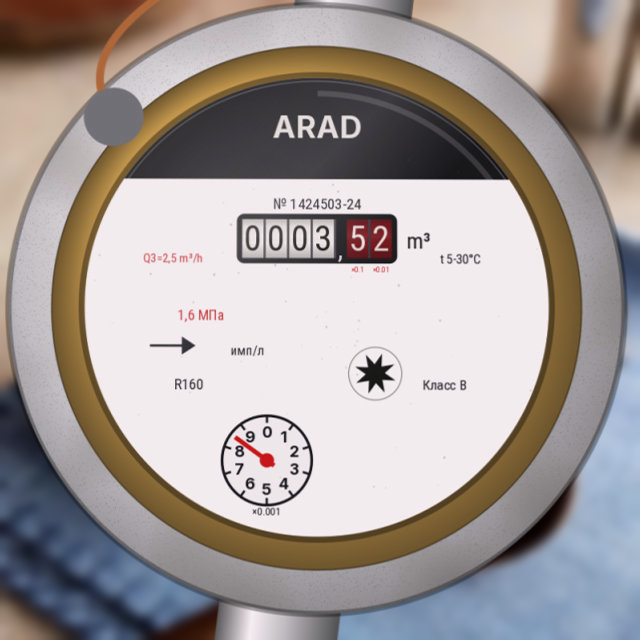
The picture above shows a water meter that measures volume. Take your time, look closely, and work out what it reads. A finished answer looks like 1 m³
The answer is 3.528 m³
